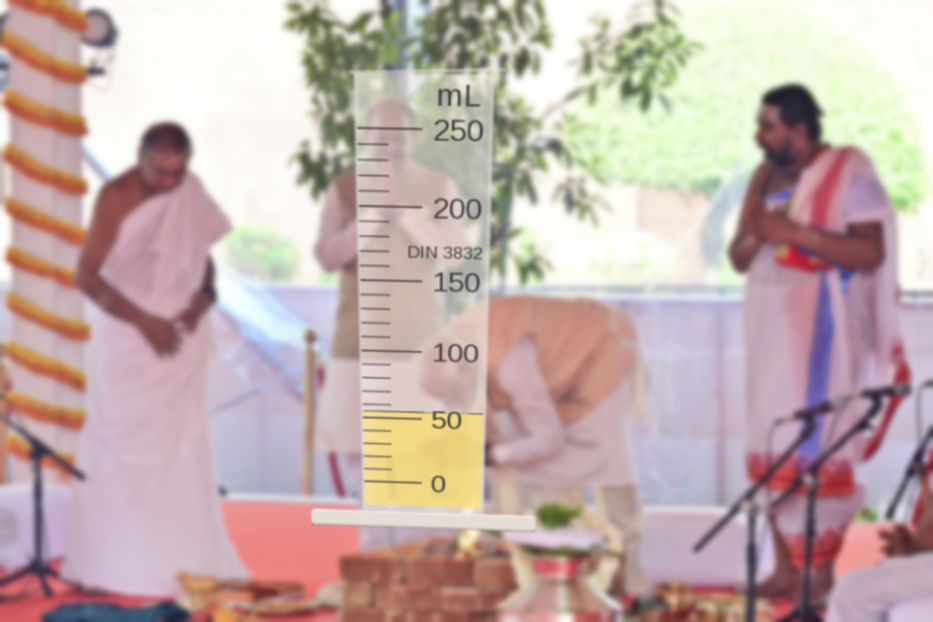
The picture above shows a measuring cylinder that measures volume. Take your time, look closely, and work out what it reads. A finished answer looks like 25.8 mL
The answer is 55 mL
